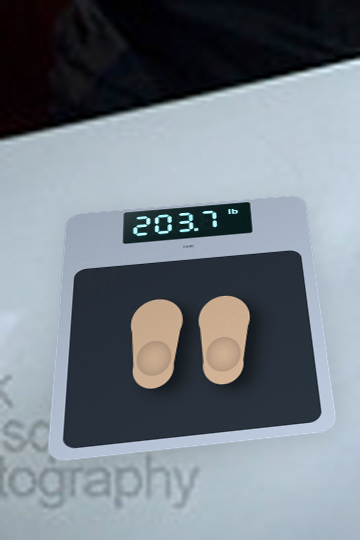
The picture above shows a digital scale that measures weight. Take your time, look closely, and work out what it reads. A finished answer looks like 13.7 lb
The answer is 203.7 lb
